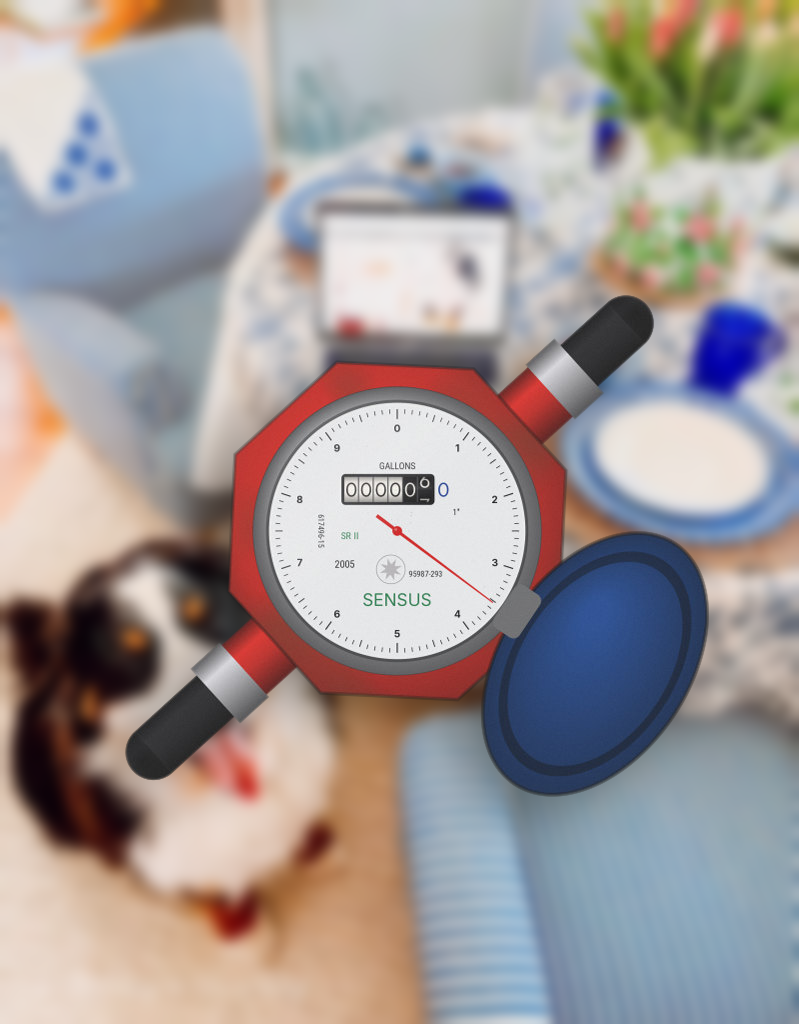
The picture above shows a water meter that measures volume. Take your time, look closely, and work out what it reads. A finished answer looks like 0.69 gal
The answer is 63.5 gal
